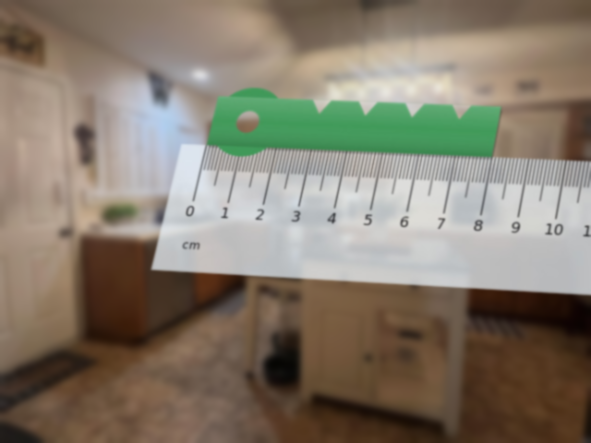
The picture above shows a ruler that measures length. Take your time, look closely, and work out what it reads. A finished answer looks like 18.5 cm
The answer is 8 cm
